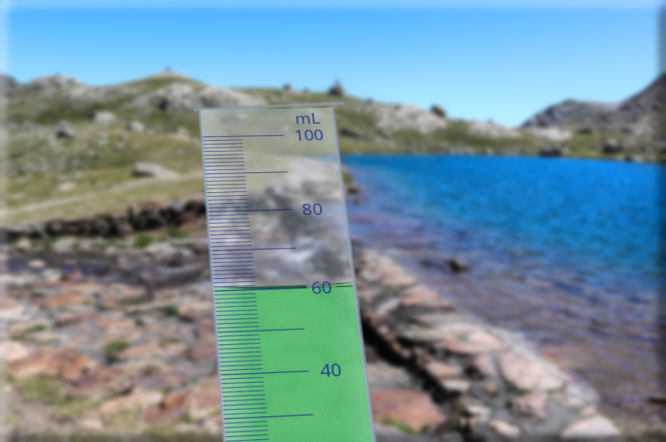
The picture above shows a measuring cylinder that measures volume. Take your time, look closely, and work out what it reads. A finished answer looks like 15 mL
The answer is 60 mL
